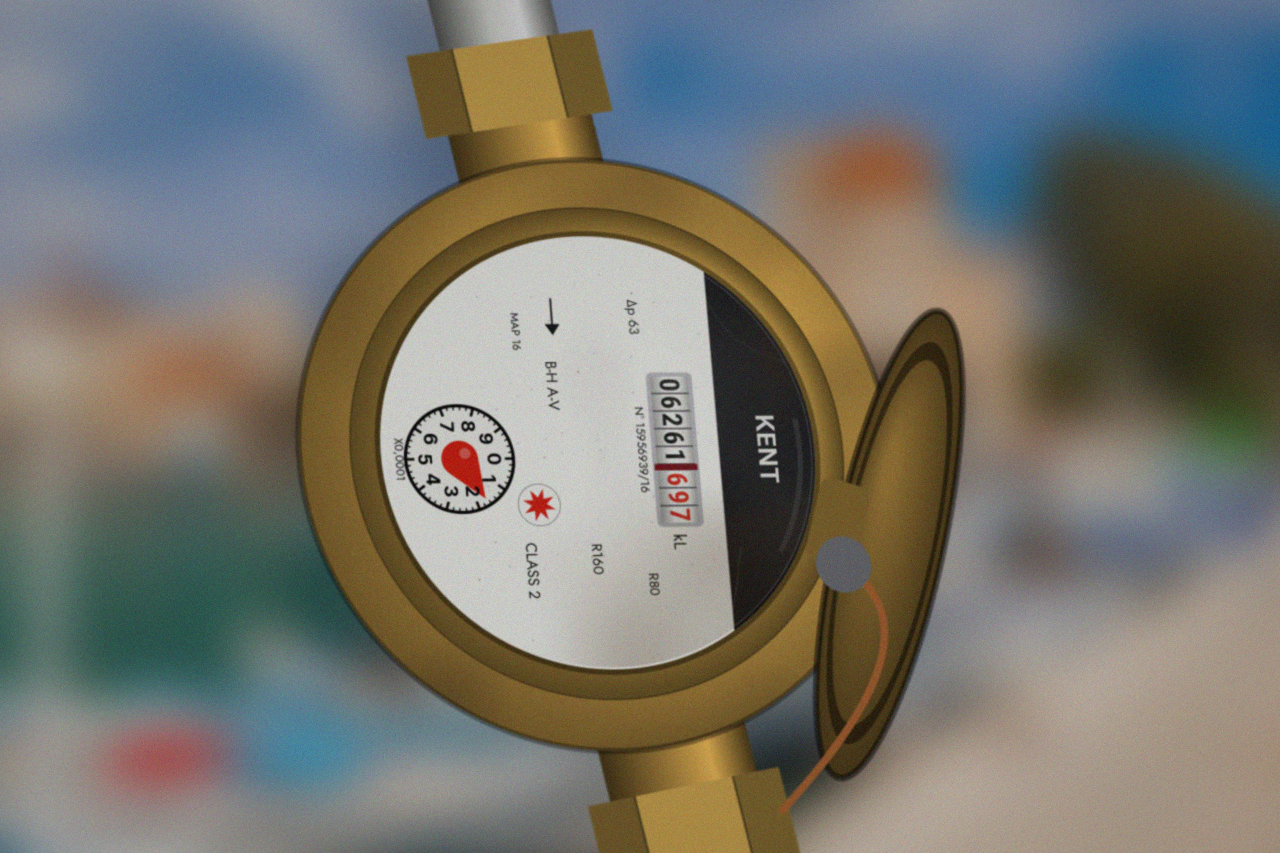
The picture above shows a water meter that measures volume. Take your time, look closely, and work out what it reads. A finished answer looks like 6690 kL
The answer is 6261.6971 kL
